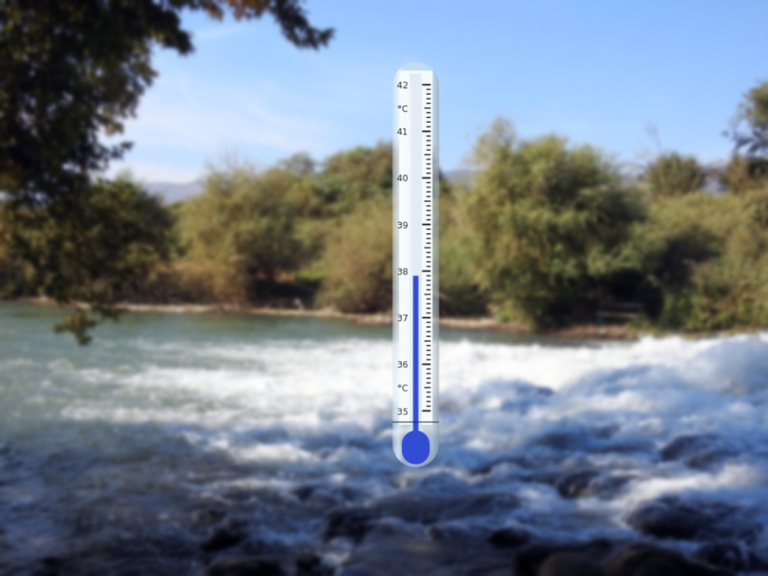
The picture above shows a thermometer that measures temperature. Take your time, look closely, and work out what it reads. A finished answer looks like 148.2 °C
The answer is 37.9 °C
